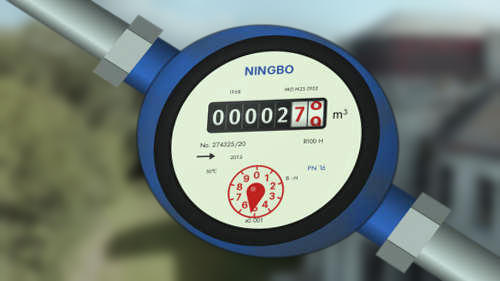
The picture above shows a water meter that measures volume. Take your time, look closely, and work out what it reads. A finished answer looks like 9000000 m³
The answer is 2.785 m³
